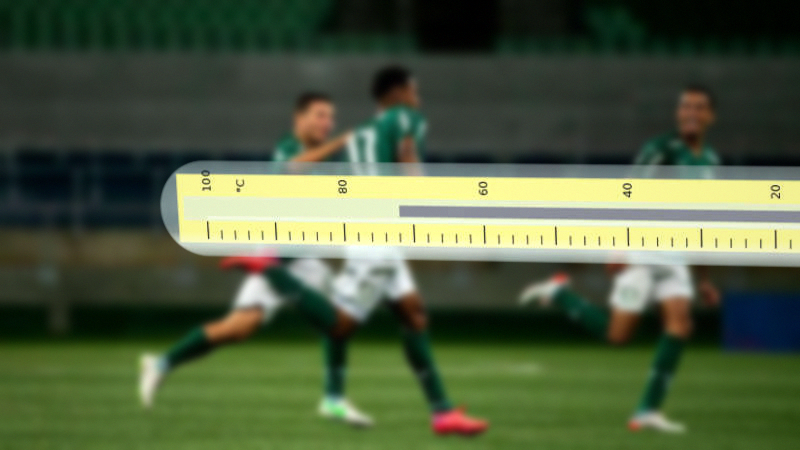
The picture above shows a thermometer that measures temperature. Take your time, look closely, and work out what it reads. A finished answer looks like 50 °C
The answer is 72 °C
